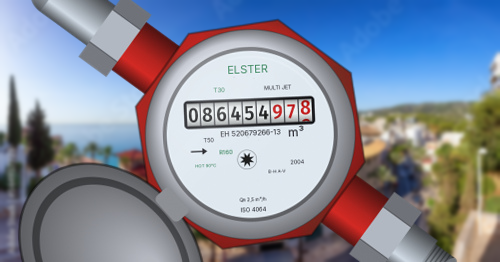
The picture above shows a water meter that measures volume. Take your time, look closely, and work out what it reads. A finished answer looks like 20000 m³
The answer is 86454.978 m³
